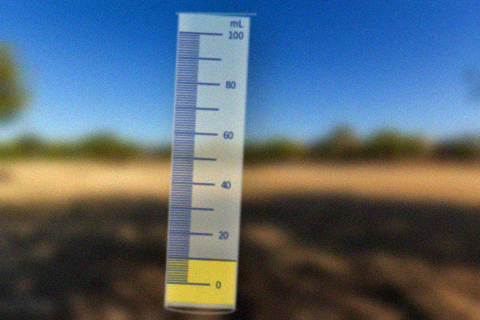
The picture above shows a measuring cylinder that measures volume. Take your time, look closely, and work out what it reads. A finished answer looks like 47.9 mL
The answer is 10 mL
